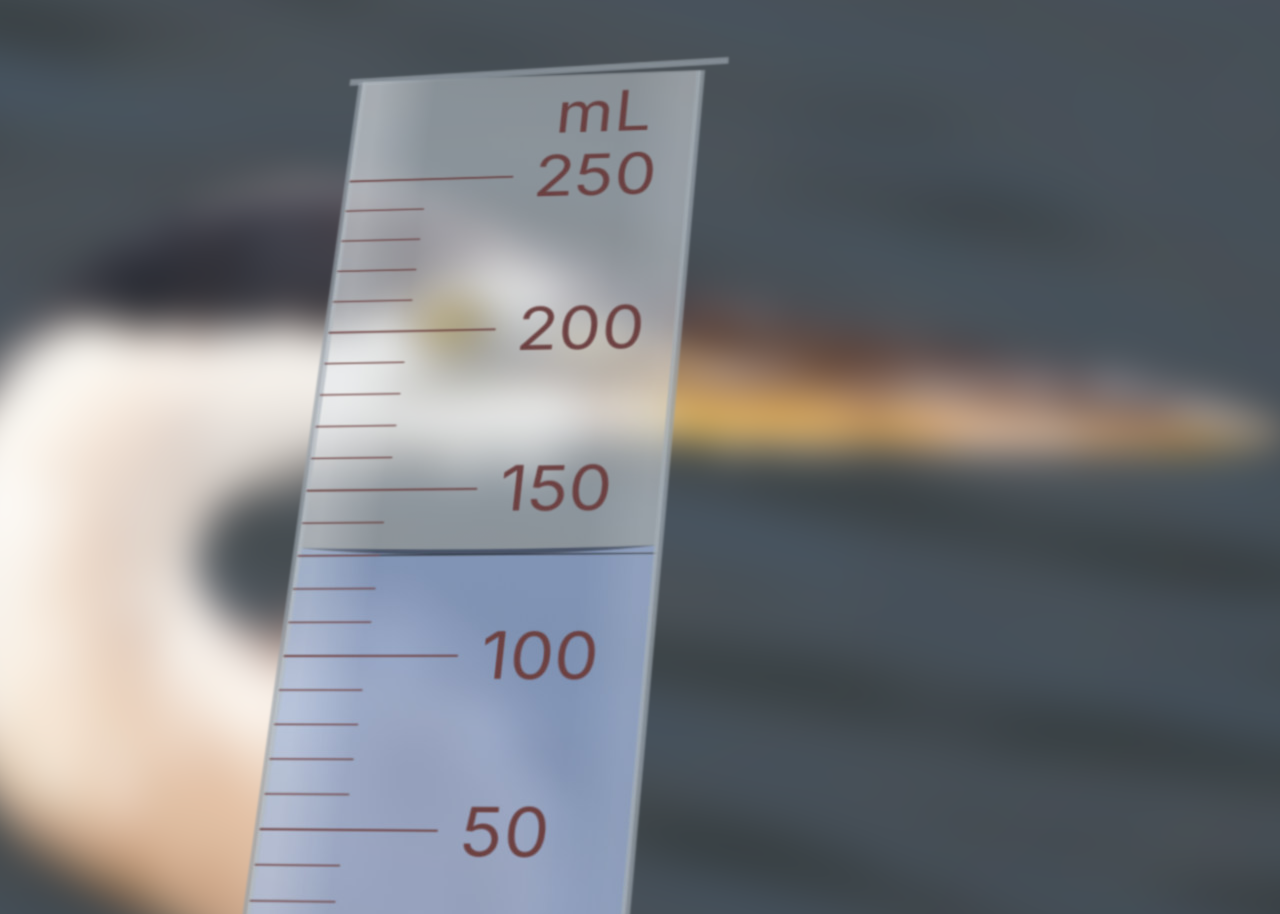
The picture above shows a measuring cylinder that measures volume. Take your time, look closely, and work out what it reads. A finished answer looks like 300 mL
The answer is 130 mL
